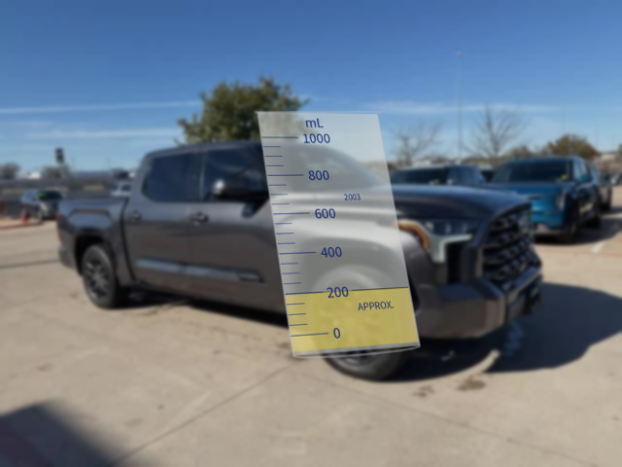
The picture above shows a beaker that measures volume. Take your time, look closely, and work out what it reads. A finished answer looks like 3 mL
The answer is 200 mL
